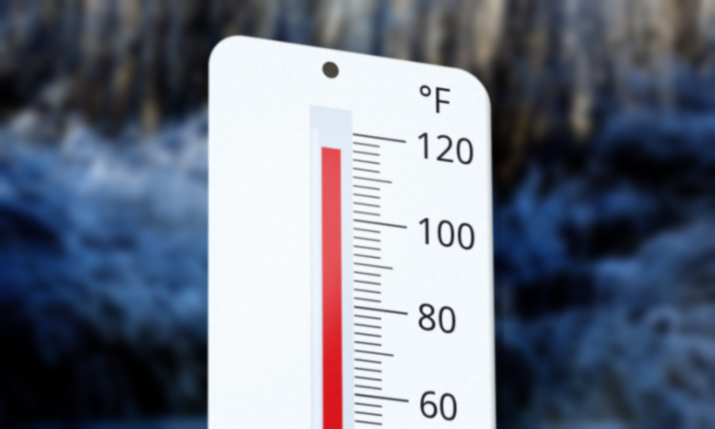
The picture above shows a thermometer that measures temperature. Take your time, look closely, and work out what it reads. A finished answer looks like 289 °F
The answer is 116 °F
